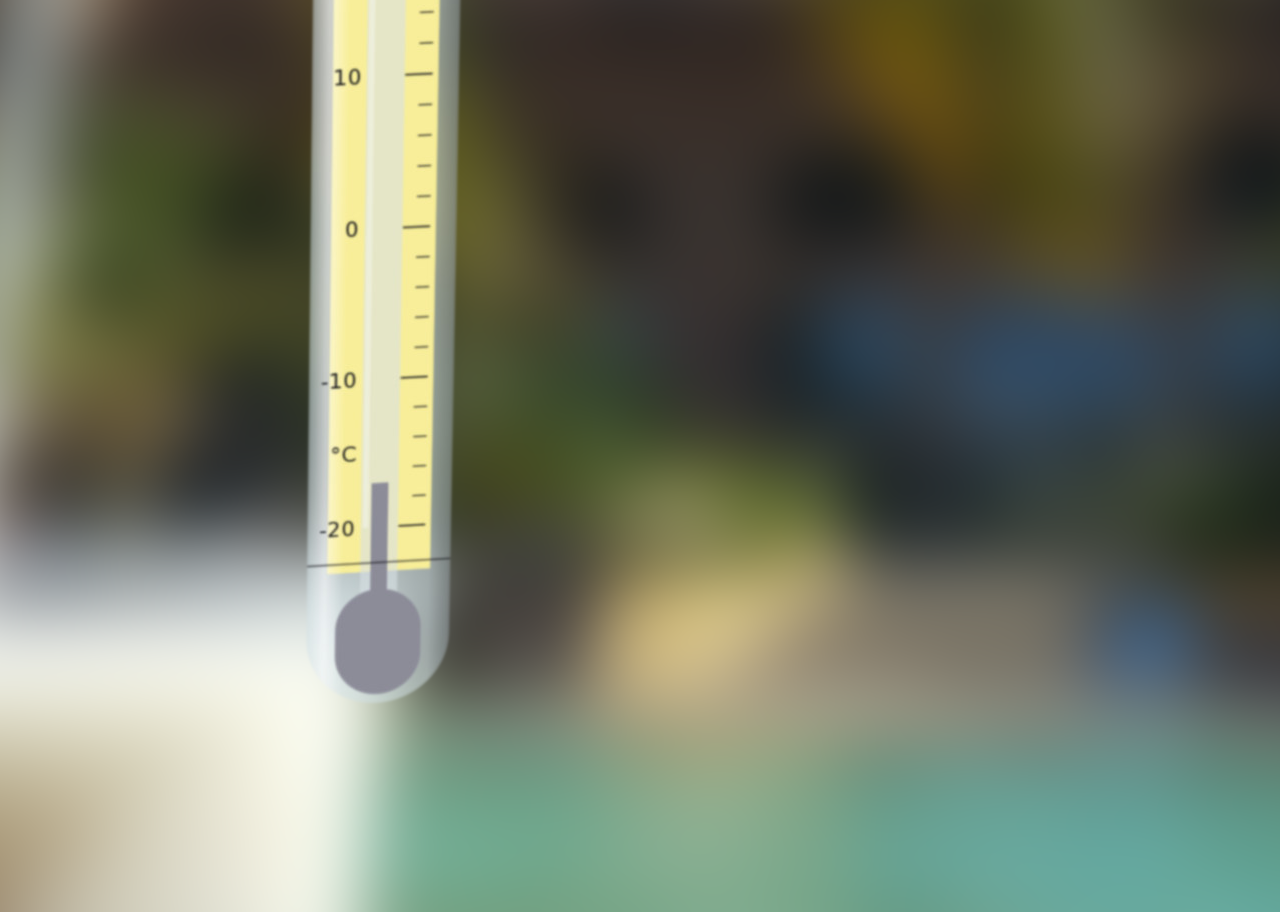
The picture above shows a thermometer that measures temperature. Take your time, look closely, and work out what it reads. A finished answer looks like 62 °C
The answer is -17 °C
